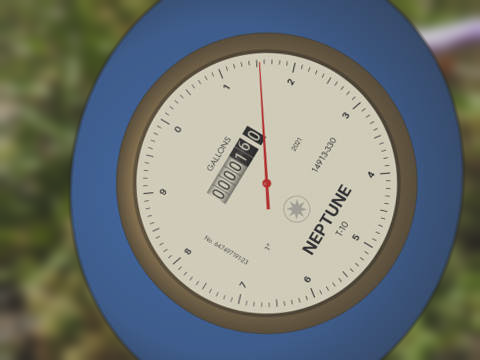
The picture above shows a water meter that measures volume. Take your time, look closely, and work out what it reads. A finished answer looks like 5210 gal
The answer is 161.5 gal
